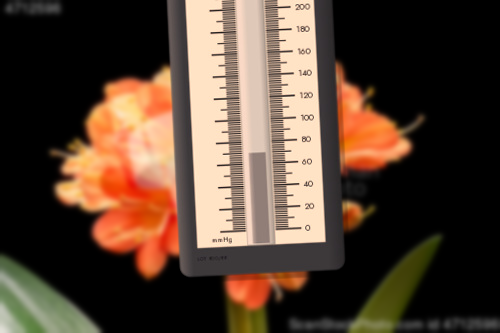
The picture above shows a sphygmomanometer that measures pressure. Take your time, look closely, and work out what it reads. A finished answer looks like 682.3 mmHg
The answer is 70 mmHg
